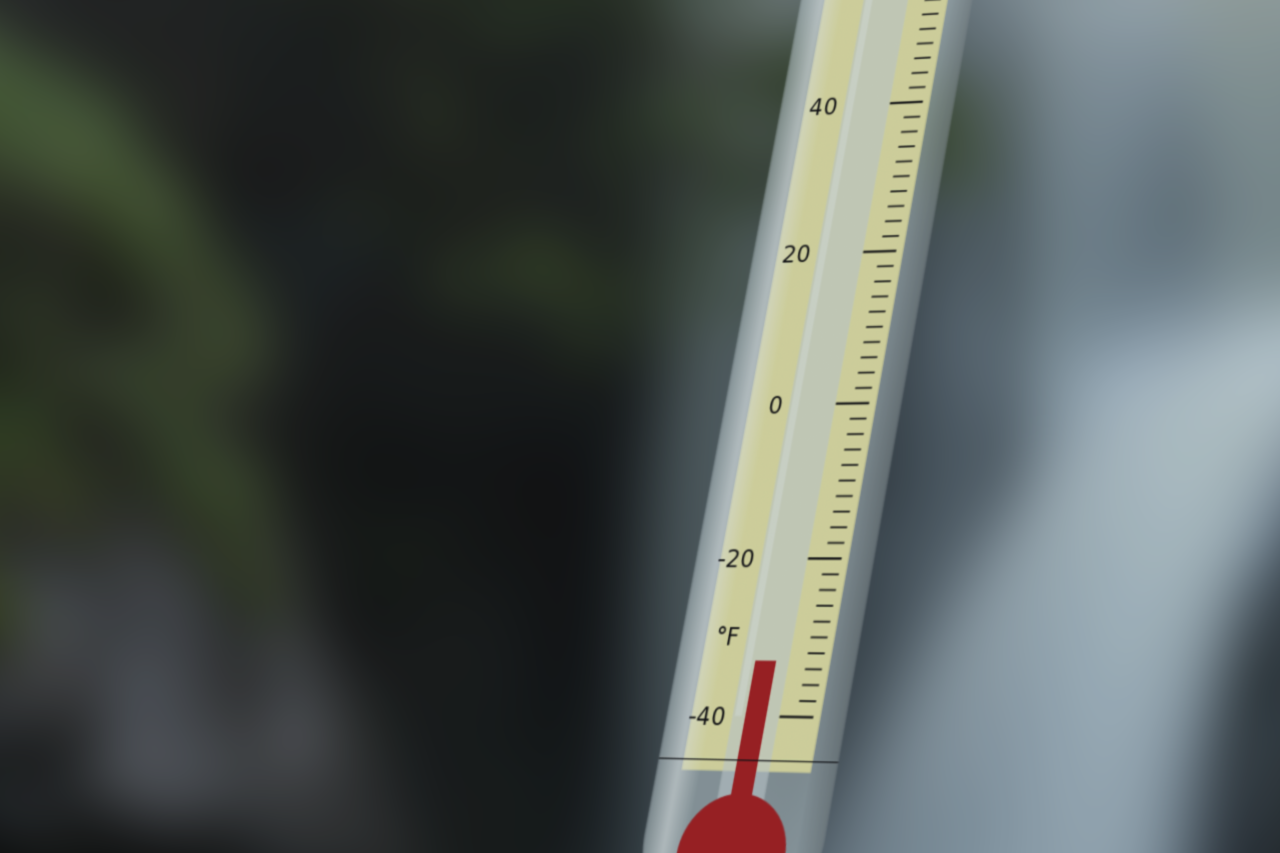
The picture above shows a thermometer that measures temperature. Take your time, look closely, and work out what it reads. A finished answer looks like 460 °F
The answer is -33 °F
